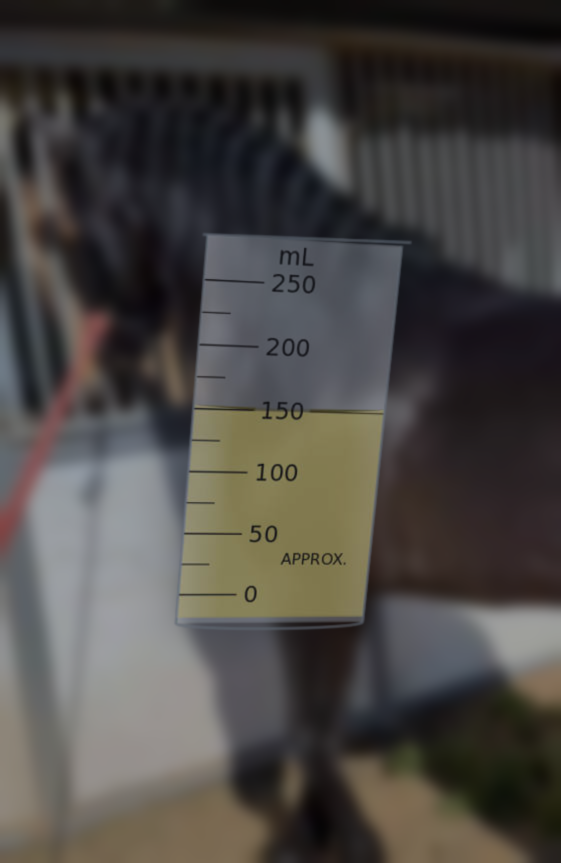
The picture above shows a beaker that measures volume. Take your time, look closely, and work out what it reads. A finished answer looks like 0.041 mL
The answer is 150 mL
